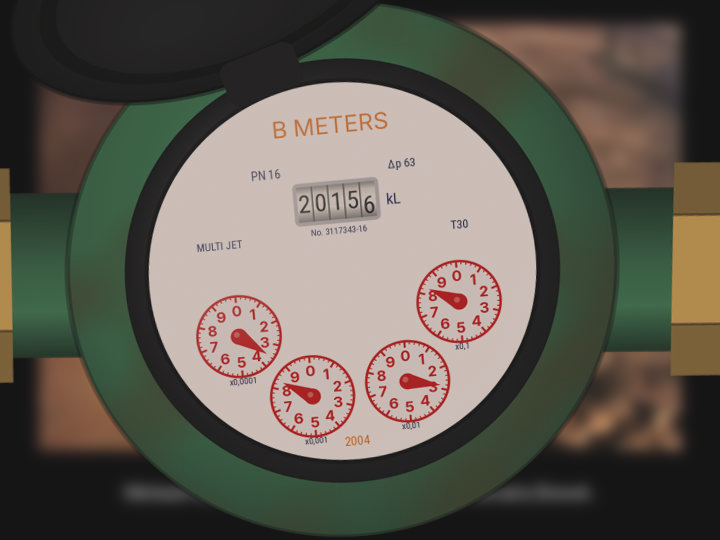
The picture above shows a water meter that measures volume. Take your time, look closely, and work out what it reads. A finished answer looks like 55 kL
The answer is 20155.8283 kL
